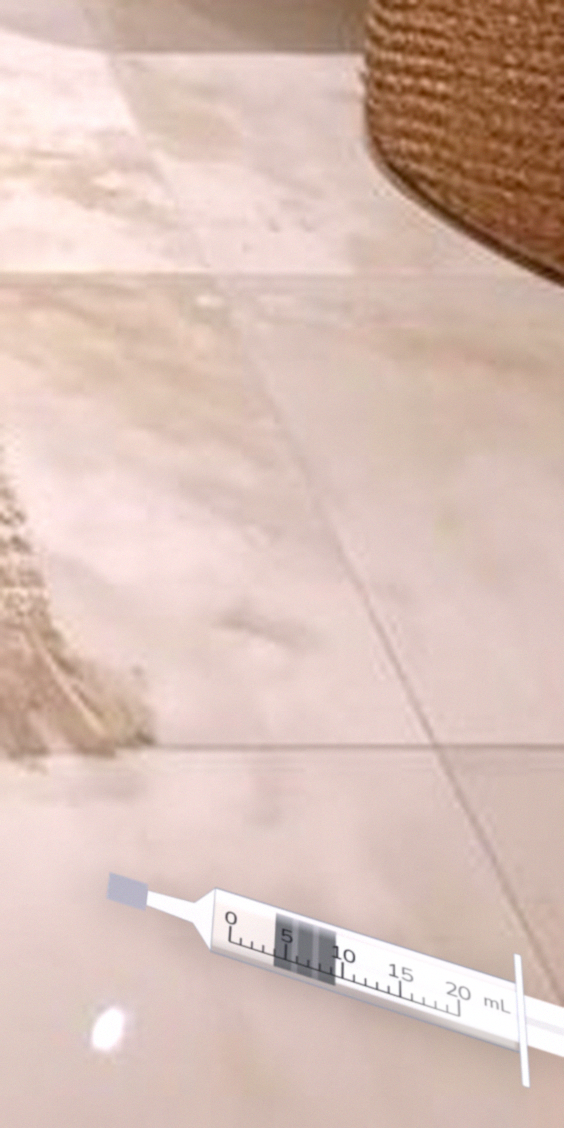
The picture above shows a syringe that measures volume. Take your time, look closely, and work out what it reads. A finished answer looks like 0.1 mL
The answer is 4 mL
